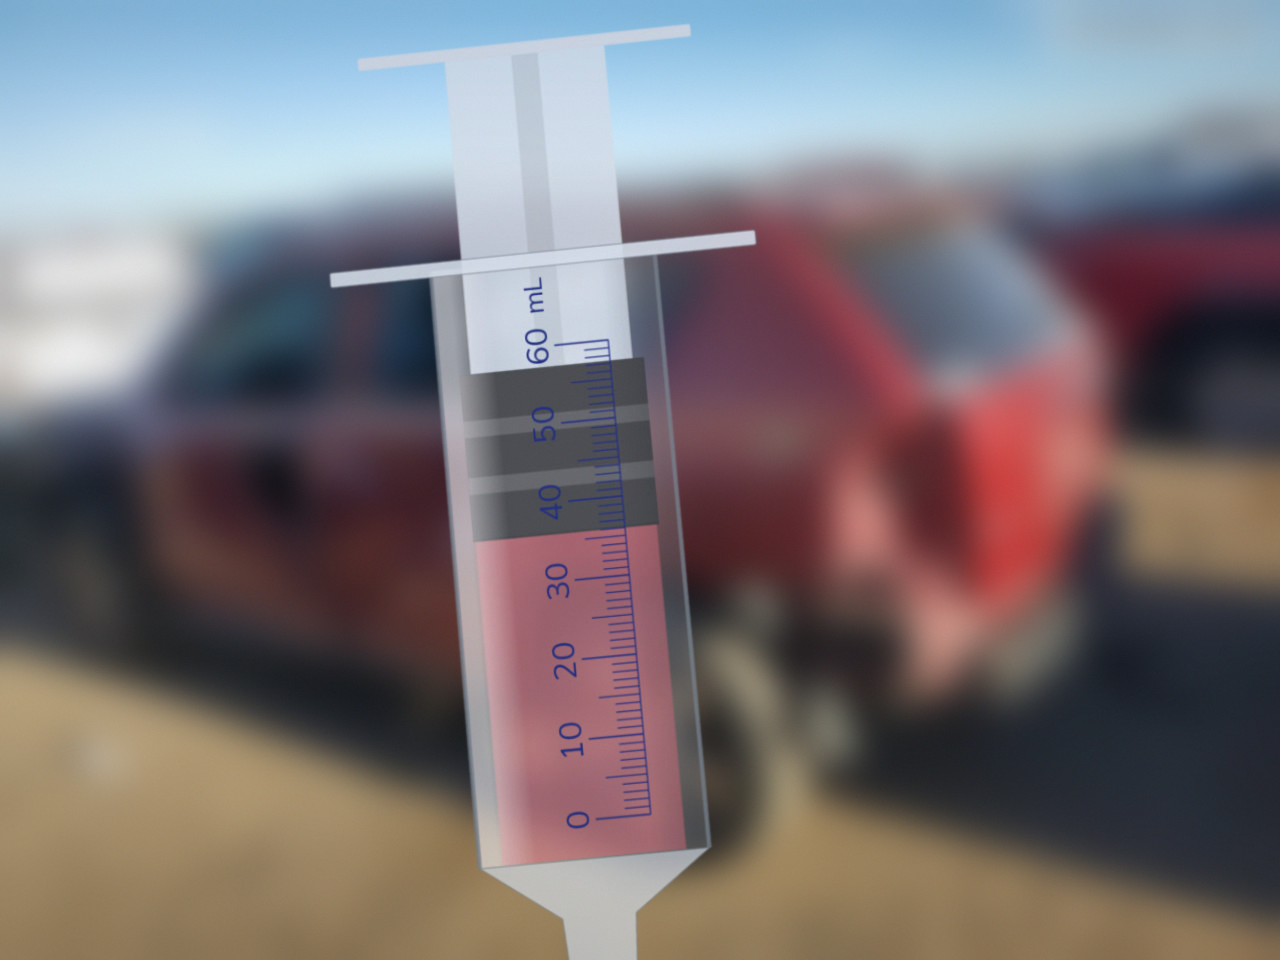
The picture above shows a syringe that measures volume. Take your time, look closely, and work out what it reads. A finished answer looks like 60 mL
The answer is 36 mL
